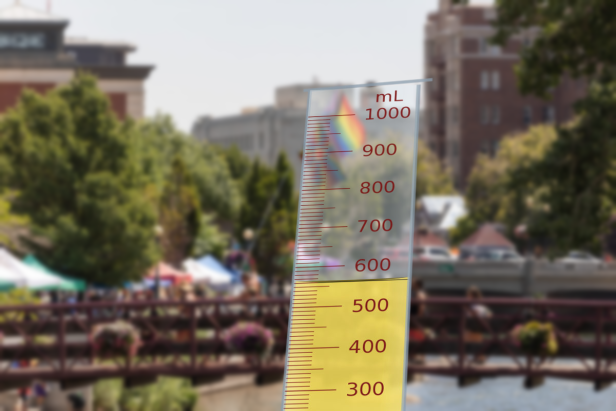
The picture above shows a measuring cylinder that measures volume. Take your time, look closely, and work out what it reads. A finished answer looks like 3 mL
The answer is 560 mL
